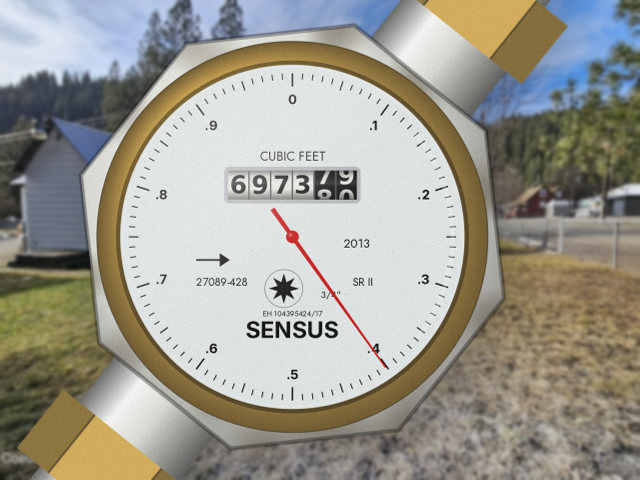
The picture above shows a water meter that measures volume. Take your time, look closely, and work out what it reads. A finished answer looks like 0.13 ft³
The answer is 697379.40 ft³
